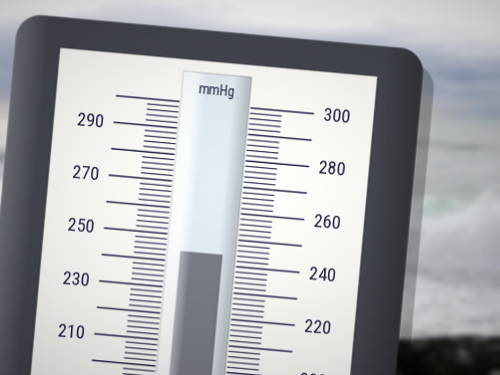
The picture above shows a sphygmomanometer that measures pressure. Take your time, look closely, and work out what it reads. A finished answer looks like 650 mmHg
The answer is 244 mmHg
